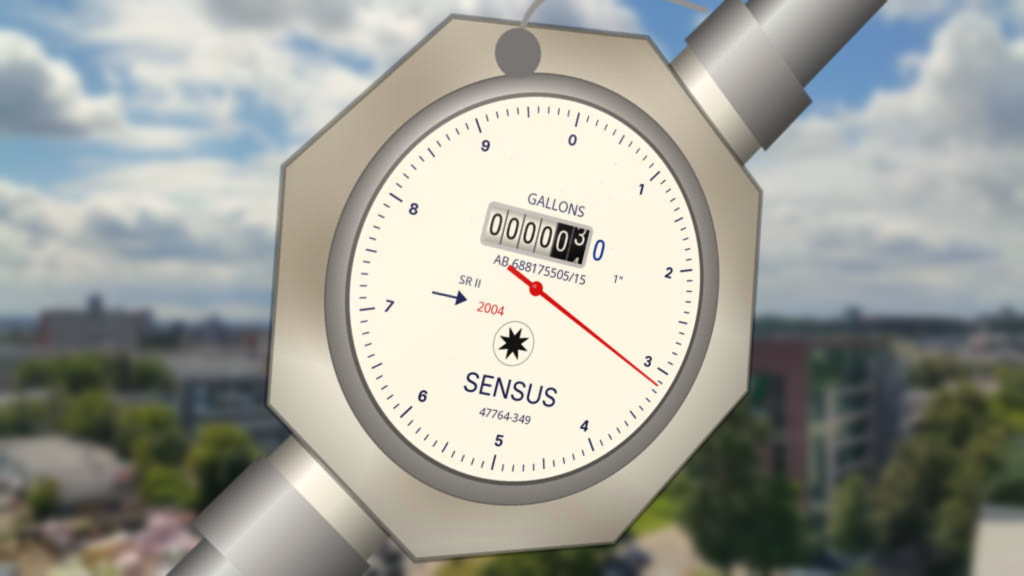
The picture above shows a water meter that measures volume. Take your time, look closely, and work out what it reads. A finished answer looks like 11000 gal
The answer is 33.1 gal
